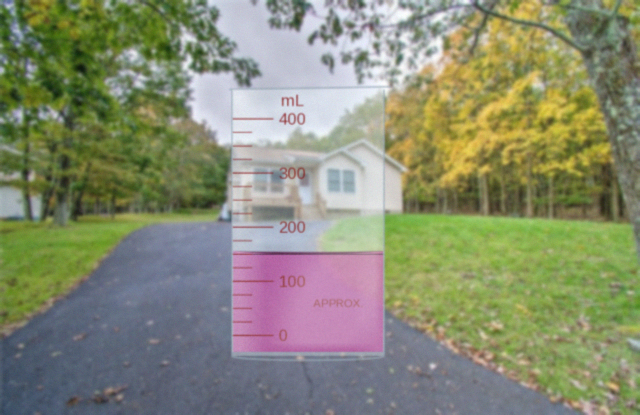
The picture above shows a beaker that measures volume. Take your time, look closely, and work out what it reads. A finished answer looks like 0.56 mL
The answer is 150 mL
